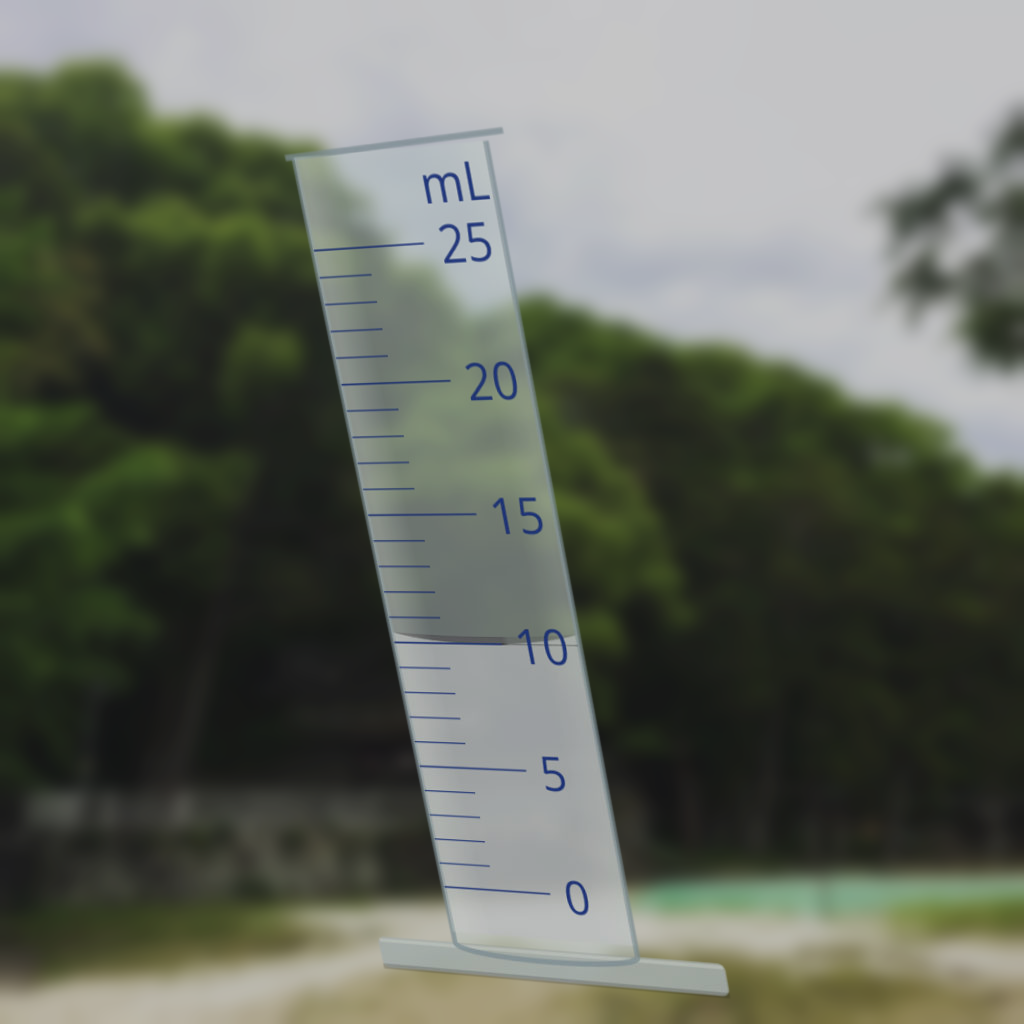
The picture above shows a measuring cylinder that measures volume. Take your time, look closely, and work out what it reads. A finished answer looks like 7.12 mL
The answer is 10 mL
